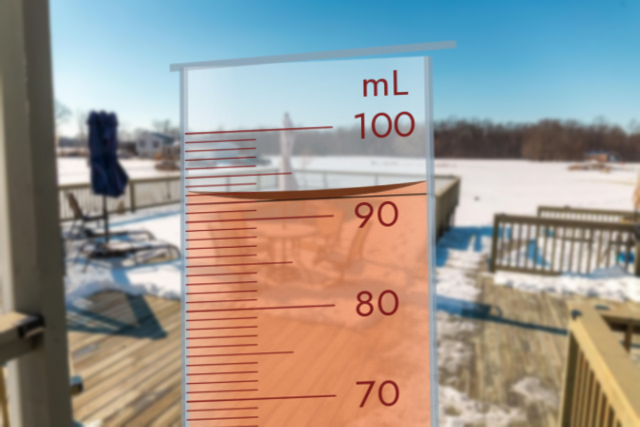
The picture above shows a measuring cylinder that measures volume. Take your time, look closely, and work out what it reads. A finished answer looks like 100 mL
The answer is 92 mL
